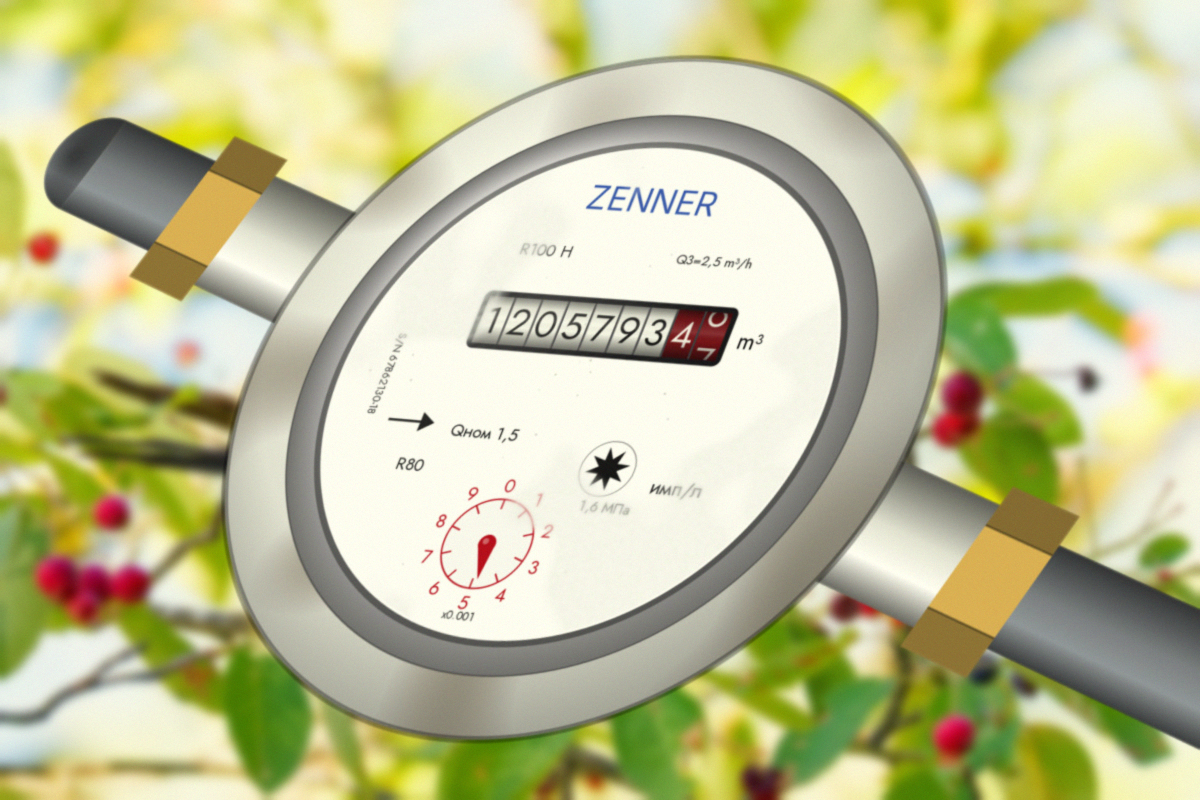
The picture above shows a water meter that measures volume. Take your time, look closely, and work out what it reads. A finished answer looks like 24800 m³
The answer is 1205793.464 m³
